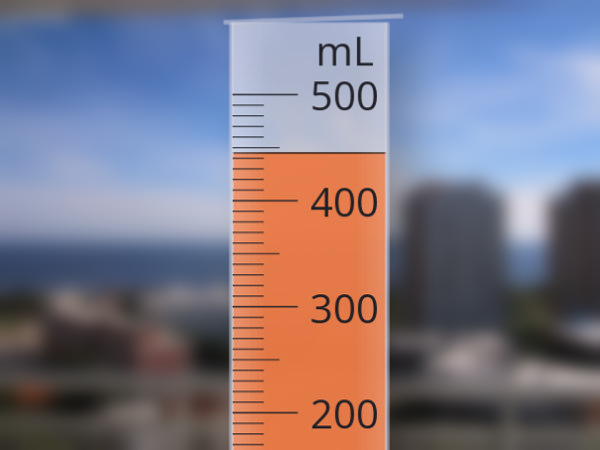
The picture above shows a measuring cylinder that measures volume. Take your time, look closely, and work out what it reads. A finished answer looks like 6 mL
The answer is 445 mL
